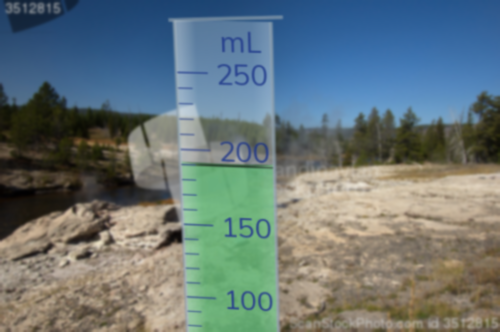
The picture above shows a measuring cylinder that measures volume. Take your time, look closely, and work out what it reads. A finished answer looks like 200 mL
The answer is 190 mL
